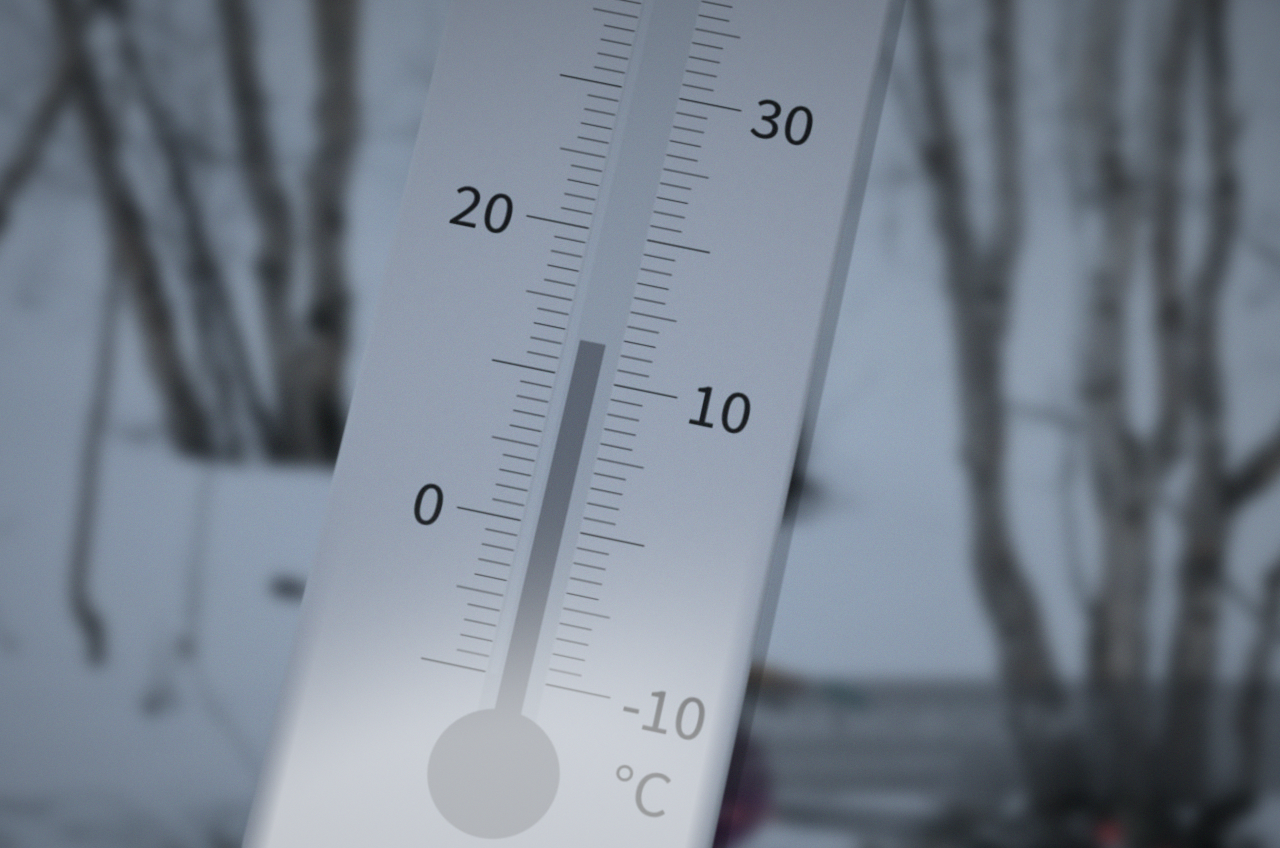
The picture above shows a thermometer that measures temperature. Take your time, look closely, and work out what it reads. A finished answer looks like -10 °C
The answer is 12.5 °C
